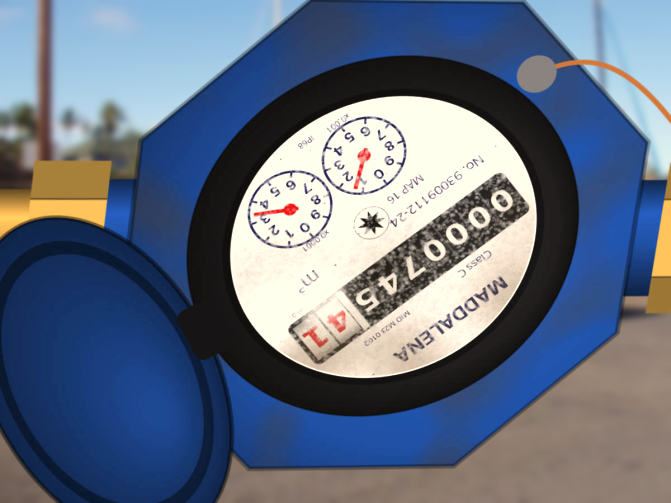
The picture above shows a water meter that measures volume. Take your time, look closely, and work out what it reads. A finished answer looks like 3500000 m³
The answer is 745.4113 m³
